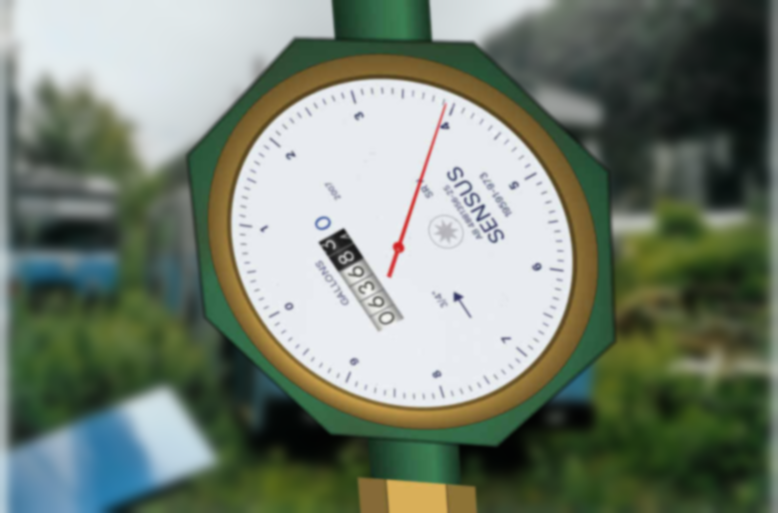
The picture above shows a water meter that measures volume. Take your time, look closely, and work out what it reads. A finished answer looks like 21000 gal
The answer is 636833.9 gal
